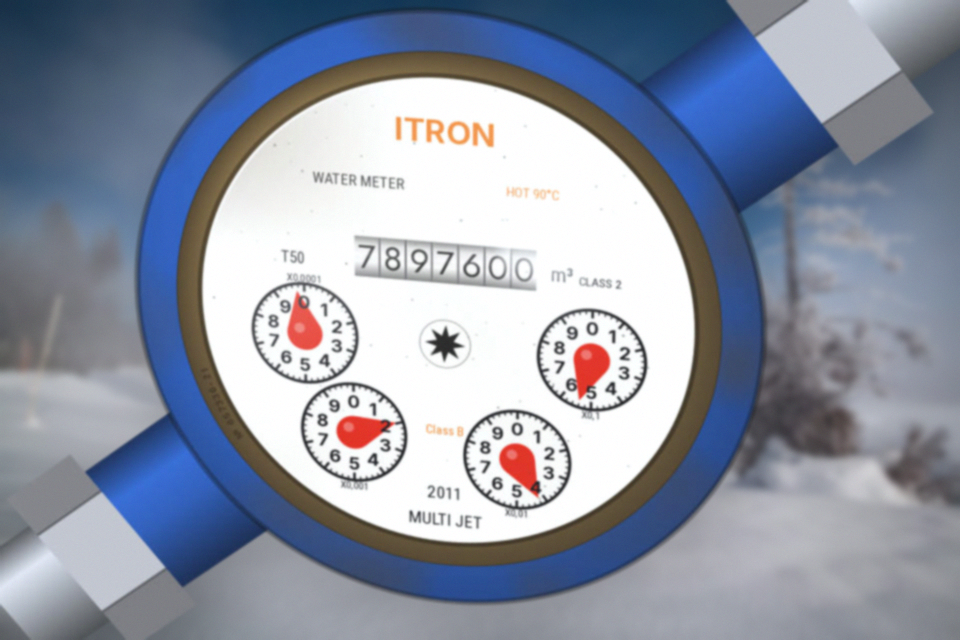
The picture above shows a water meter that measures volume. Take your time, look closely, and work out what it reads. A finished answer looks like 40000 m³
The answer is 7897600.5419 m³
